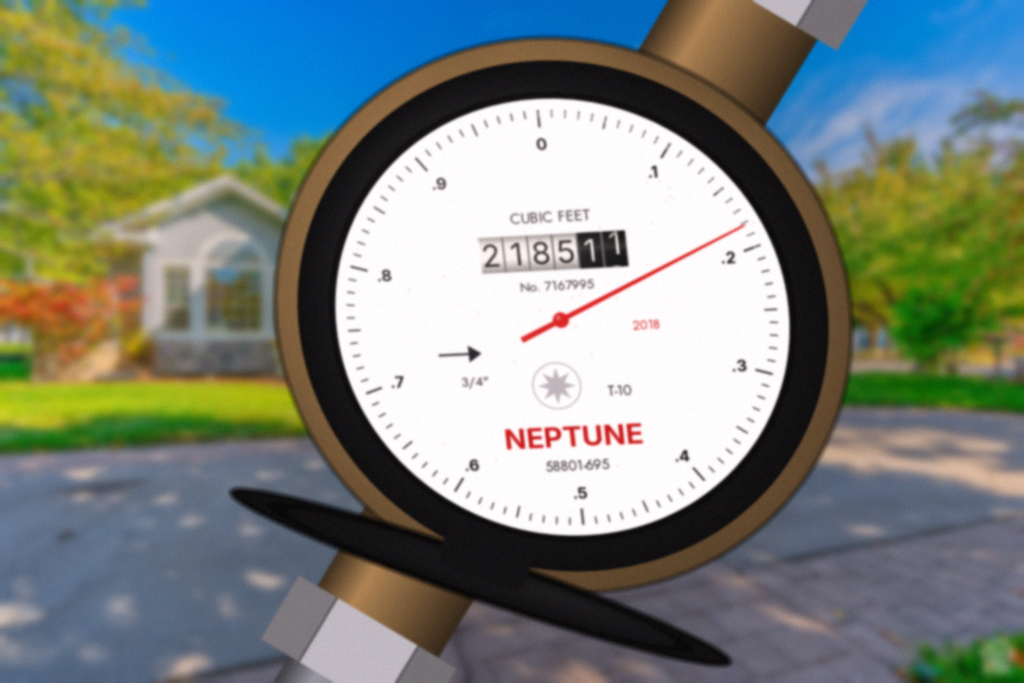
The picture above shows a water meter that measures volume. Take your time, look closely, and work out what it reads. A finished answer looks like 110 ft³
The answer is 218511.18 ft³
